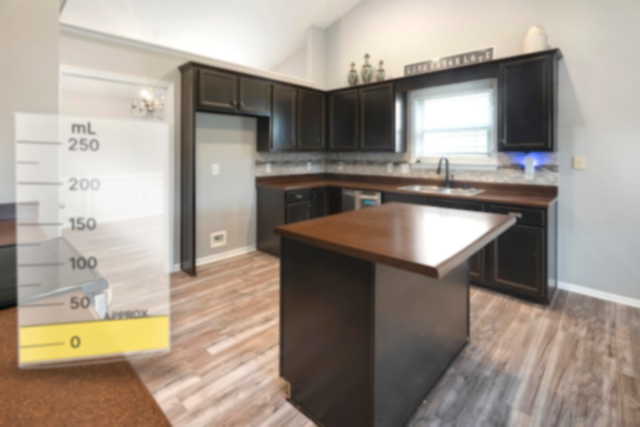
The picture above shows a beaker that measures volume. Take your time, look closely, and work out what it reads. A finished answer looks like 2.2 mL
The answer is 25 mL
